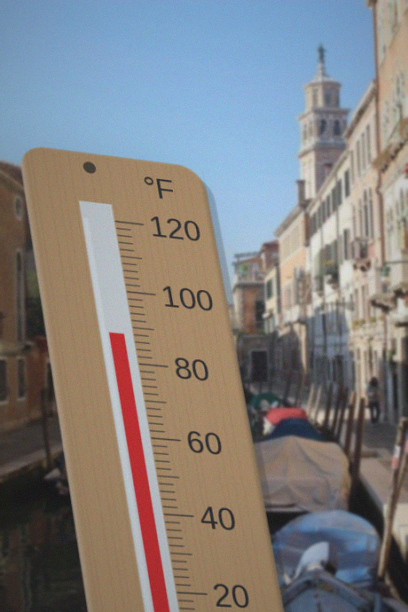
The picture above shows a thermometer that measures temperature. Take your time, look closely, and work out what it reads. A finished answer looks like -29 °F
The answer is 88 °F
